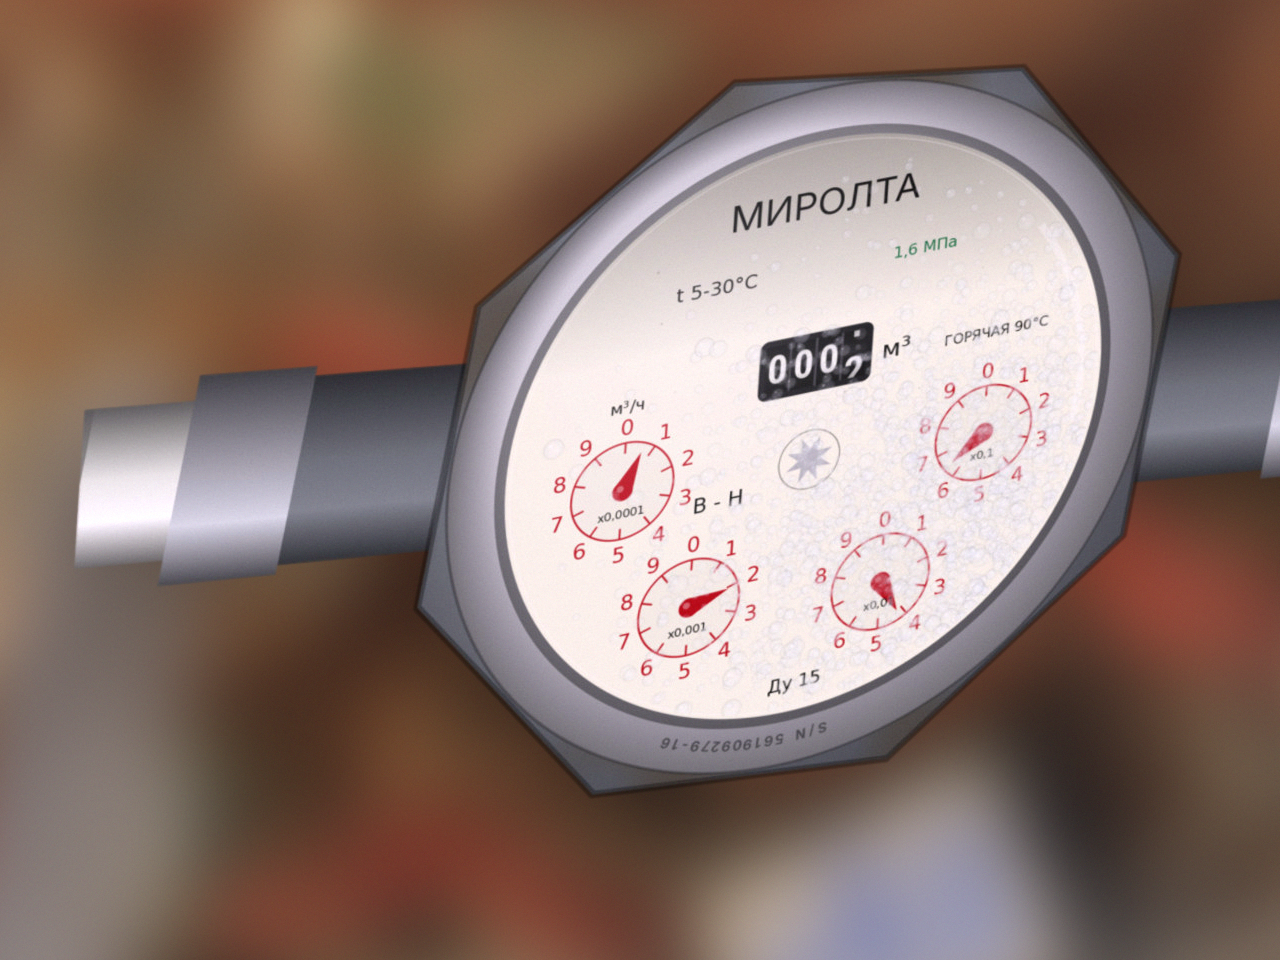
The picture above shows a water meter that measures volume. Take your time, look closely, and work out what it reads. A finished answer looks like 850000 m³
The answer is 1.6420 m³
